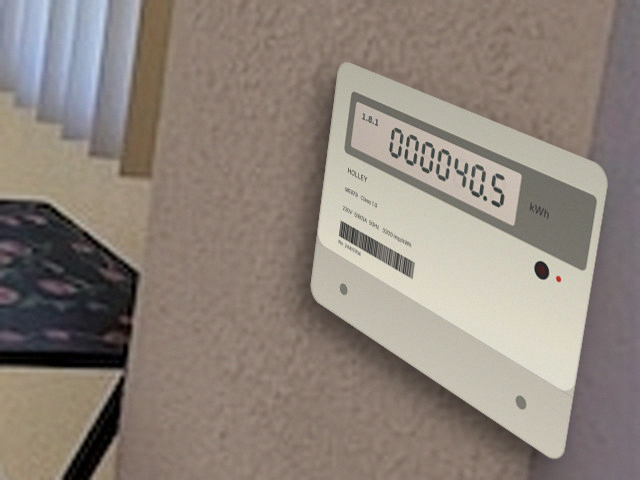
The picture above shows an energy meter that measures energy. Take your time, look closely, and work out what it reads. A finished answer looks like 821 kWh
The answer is 40.5 kWh
